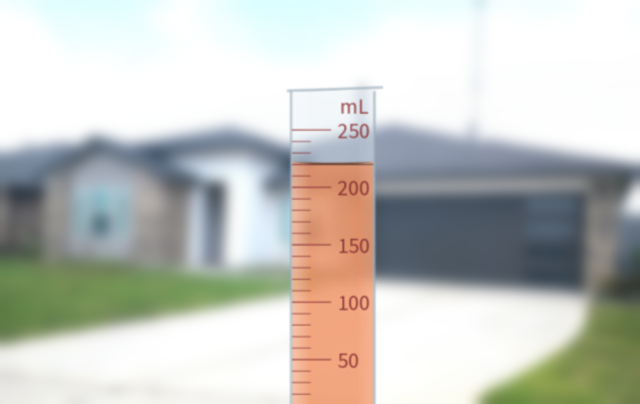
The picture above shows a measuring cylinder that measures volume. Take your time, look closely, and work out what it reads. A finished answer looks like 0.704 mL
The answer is 220 mL
